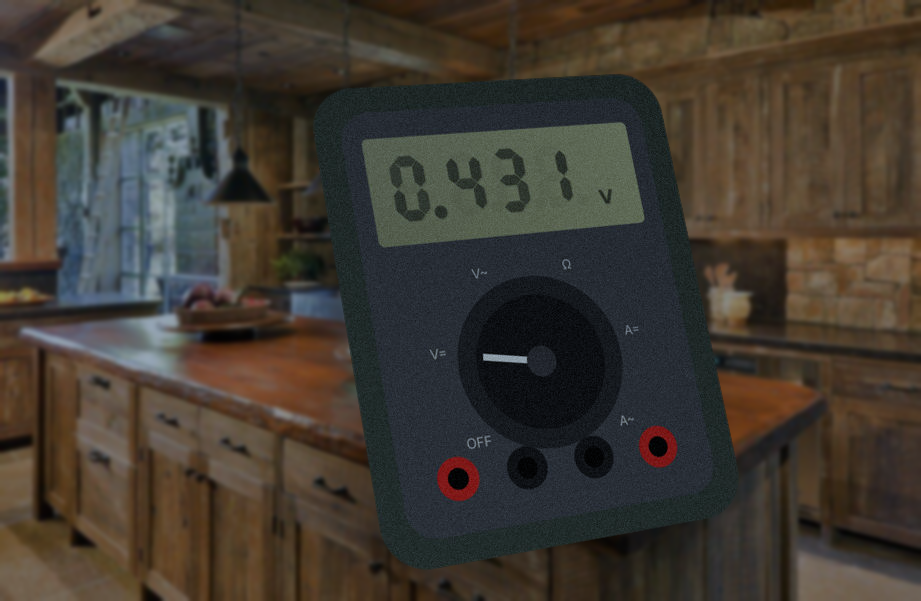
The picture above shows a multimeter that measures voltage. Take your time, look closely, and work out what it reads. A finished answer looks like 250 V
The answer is 0.431 V
